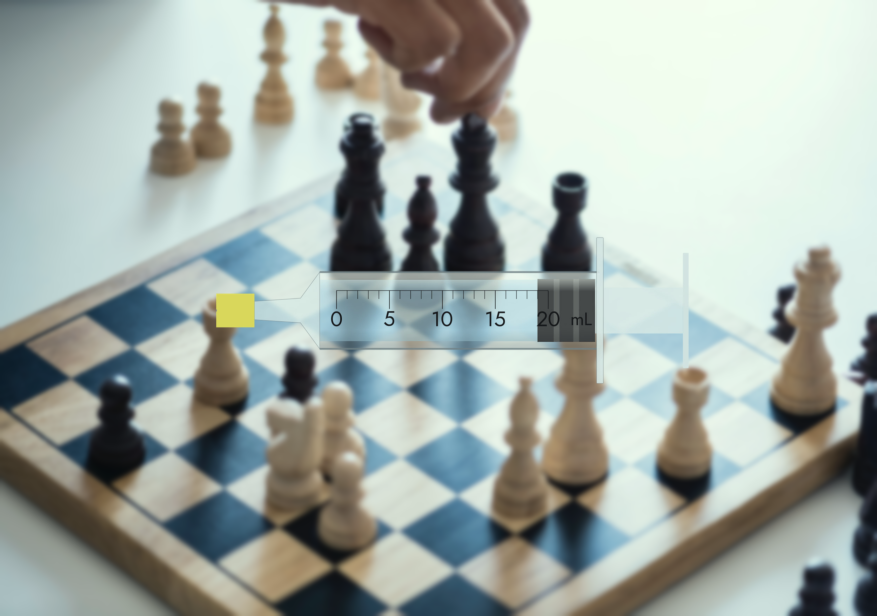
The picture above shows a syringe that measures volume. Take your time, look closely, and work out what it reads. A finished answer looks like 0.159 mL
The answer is 19 mL
